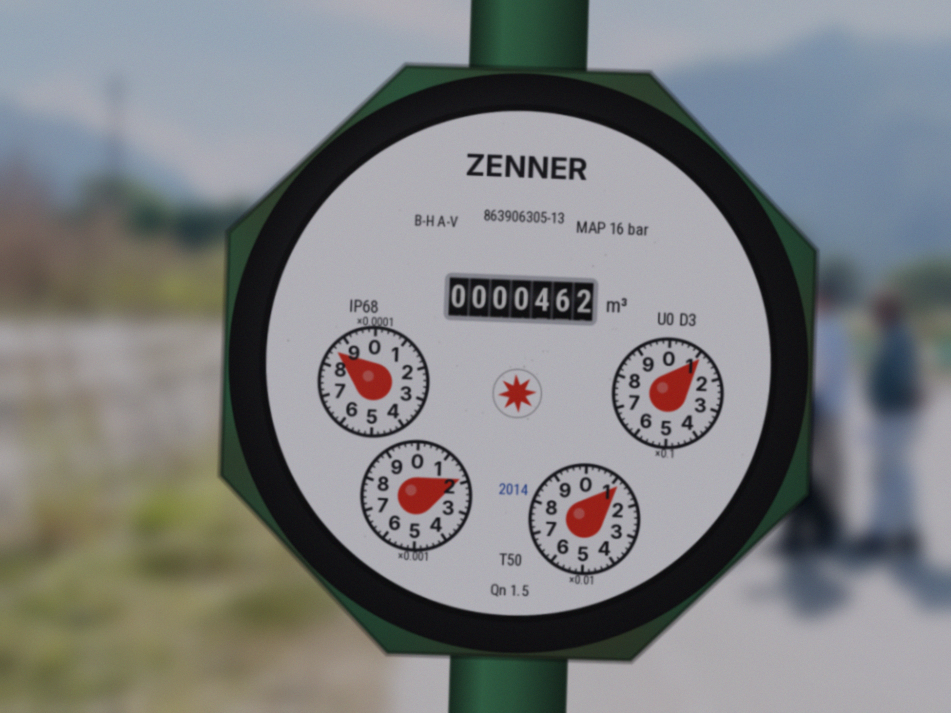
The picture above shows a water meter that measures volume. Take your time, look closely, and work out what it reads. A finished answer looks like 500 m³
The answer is 462.1118 m³
